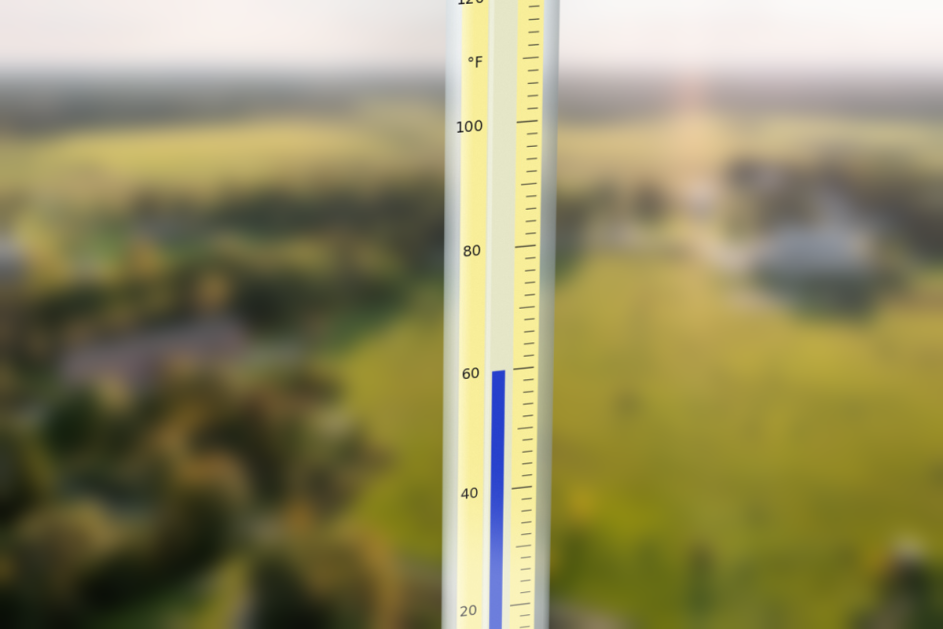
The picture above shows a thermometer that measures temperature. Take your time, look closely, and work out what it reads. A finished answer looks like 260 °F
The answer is 60 °F
